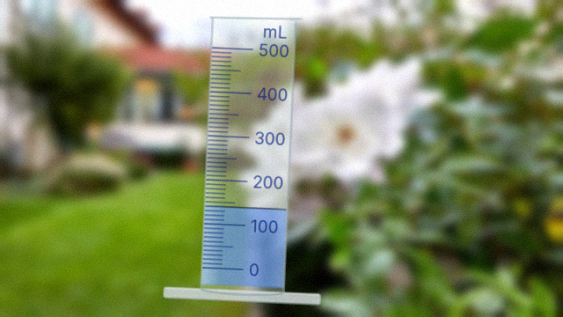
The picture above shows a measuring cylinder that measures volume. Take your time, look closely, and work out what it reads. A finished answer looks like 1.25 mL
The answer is 140 mL
